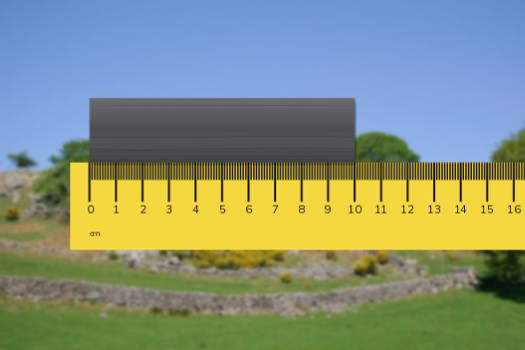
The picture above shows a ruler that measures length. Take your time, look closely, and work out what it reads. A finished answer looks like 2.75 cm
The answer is 10 cm
